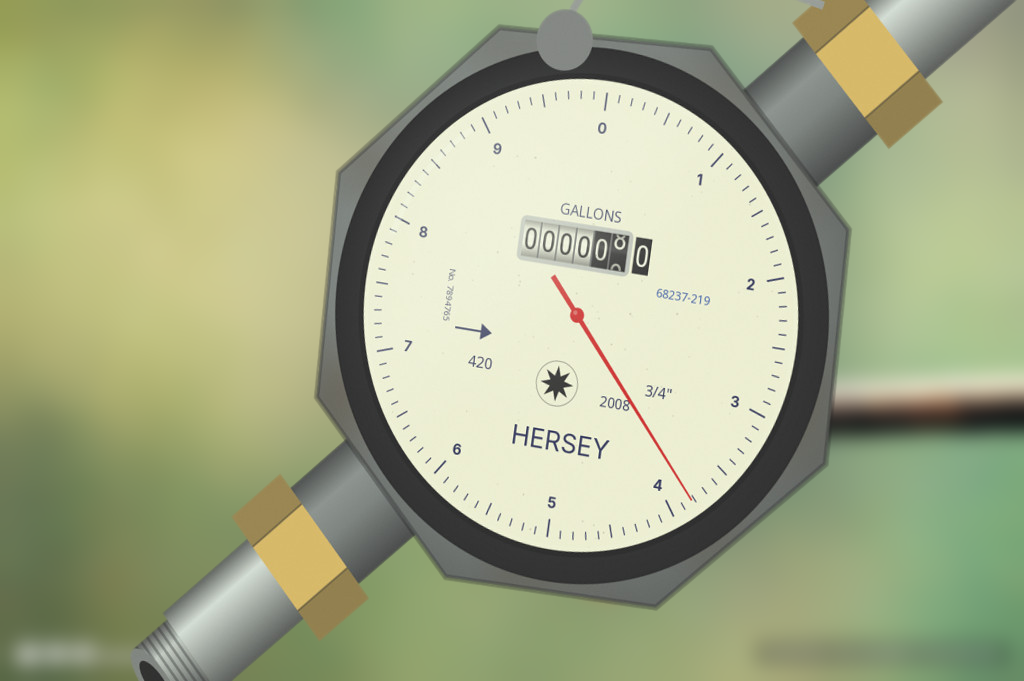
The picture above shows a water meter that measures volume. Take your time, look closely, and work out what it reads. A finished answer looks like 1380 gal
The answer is 83.8 gal
